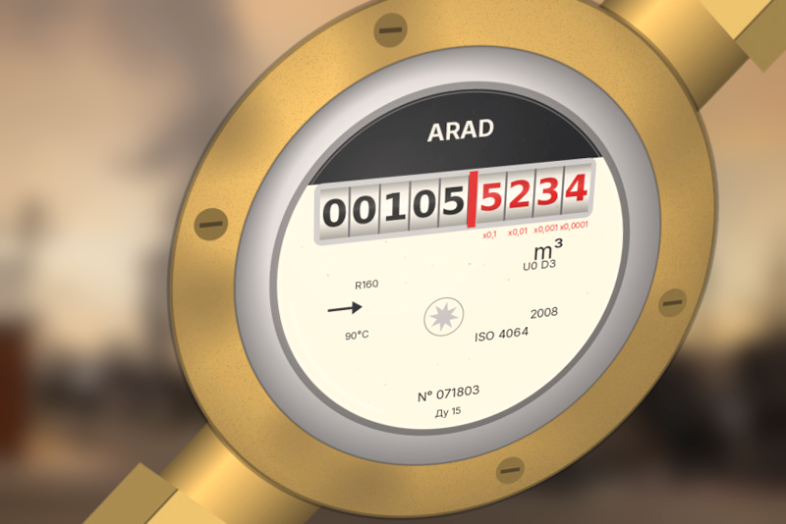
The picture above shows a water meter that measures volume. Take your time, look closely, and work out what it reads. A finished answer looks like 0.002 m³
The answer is 105.5234 m³
